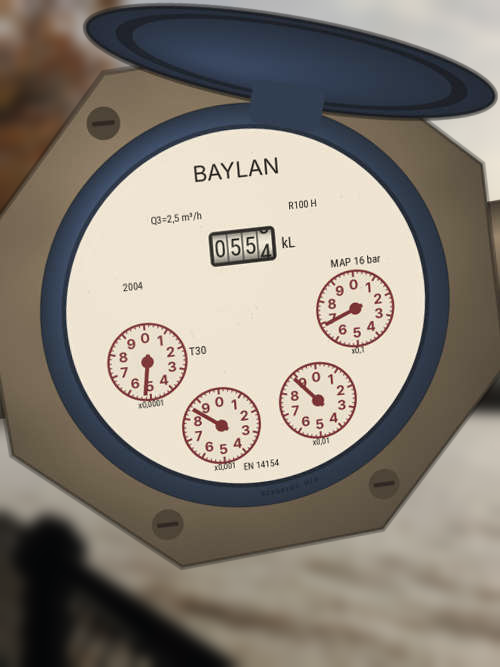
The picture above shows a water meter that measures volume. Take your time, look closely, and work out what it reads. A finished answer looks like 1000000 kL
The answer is 553.6885 kL
